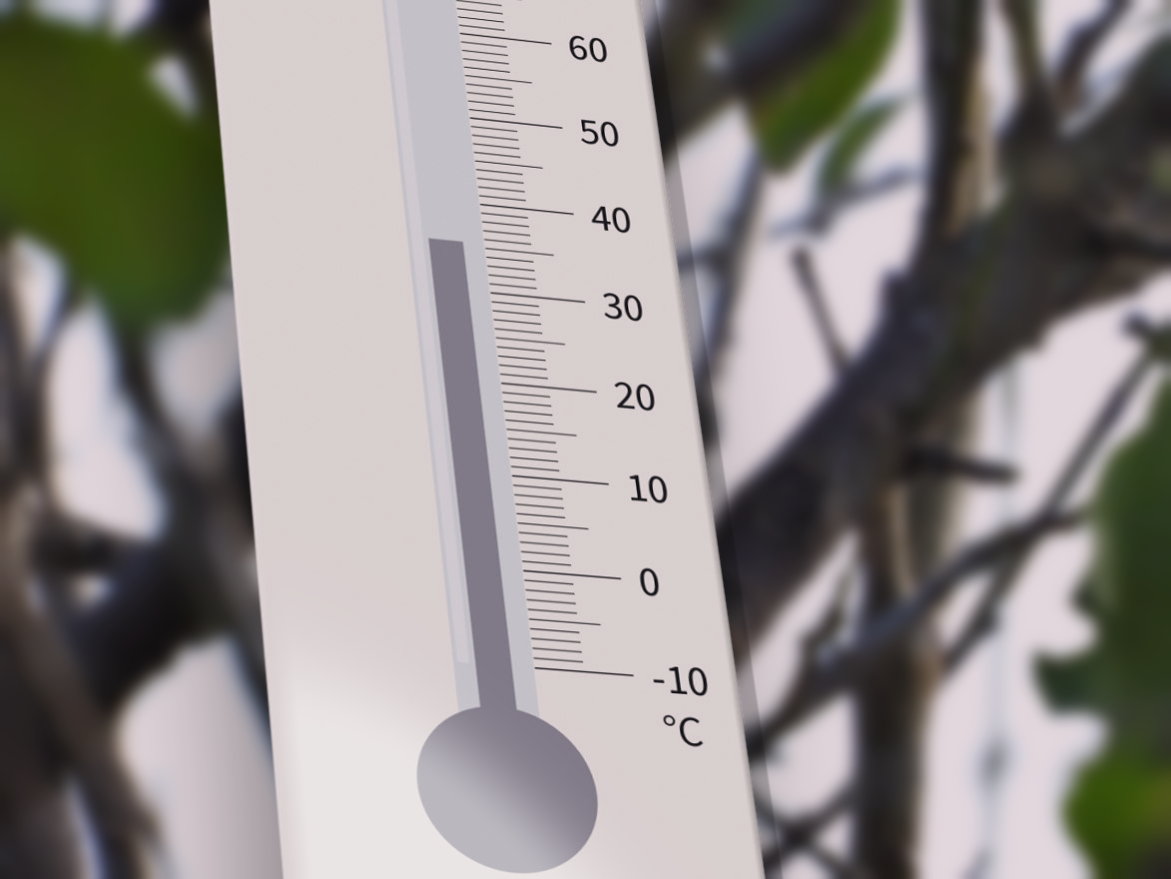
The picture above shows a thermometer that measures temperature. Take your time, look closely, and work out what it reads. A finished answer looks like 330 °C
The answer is 35.5 °C
